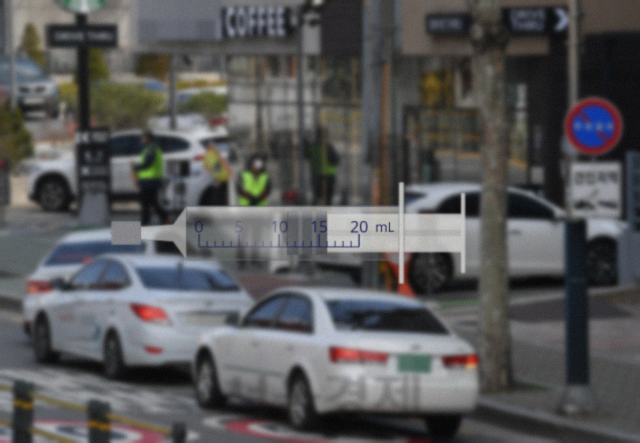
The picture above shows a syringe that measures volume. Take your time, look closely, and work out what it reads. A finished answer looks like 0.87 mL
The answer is 11 mL
